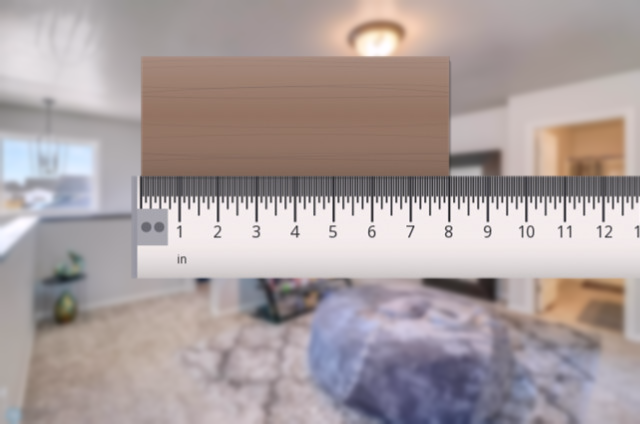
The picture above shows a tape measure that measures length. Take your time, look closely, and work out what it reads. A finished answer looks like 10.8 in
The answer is 8 in
